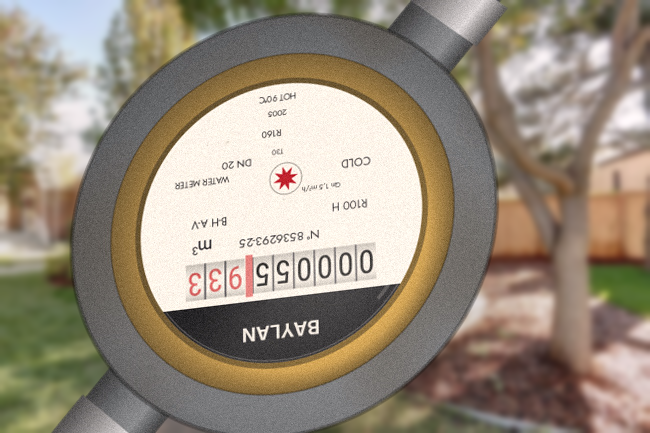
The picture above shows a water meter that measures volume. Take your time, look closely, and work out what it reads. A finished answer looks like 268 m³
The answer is 55.933 m³
